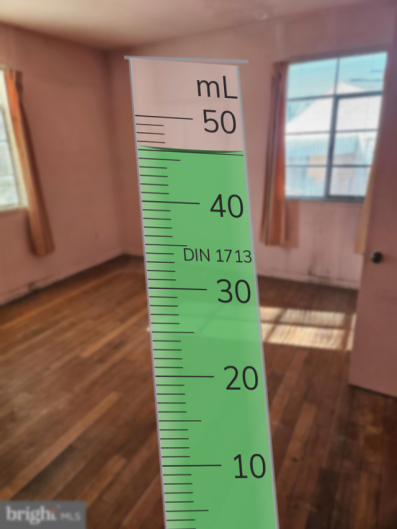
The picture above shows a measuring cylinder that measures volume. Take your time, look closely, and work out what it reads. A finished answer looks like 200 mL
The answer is 46 mL
